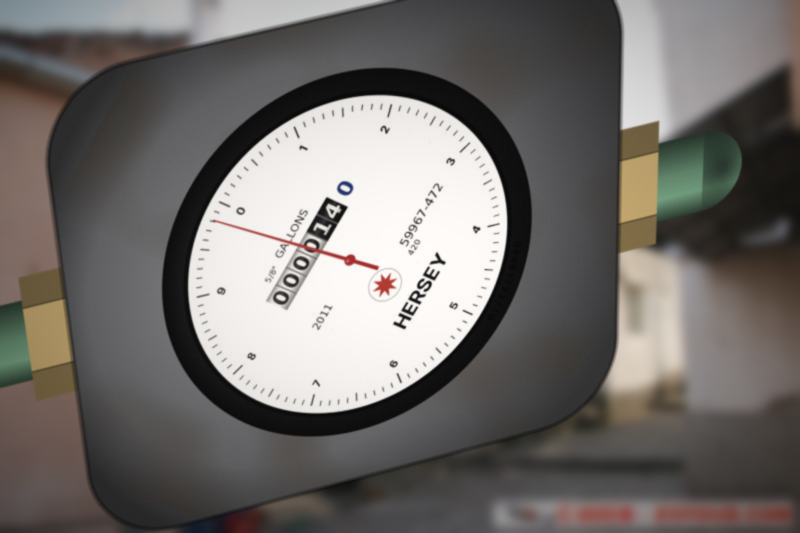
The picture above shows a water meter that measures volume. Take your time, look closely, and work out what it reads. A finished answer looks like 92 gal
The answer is 139.8 gal
